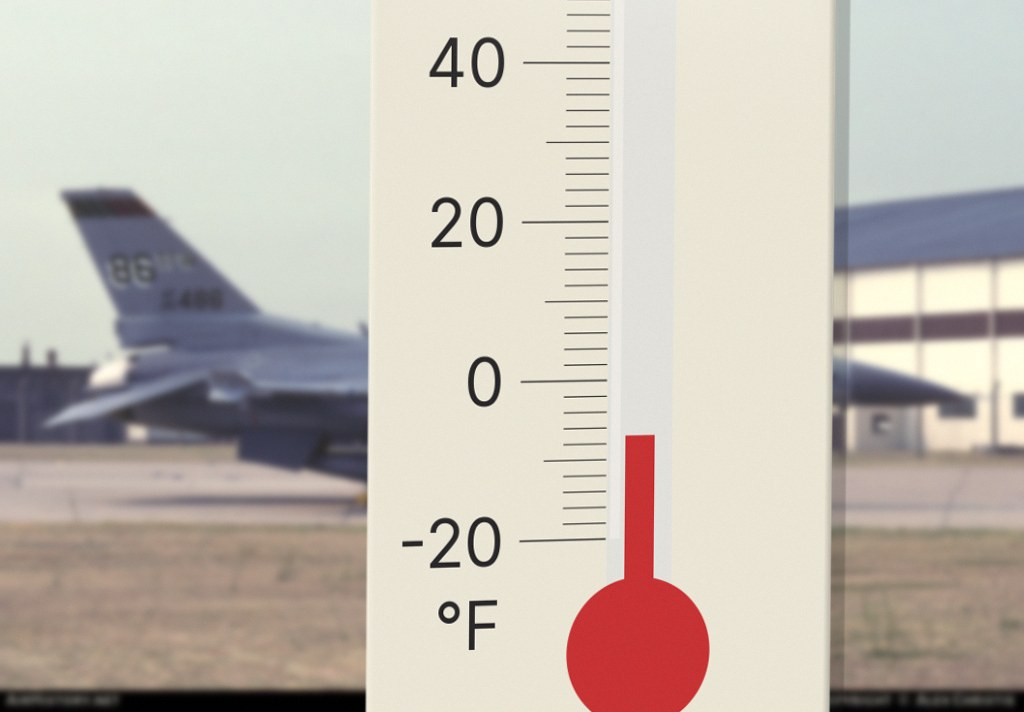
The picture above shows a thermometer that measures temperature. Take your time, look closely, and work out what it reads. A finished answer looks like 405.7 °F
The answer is -7 °F
